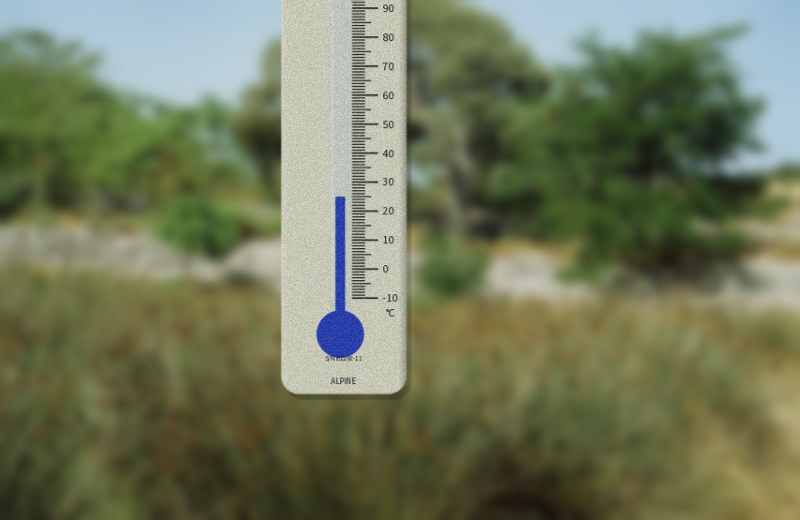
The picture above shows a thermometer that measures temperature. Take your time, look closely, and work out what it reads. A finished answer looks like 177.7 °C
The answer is 25 °C
